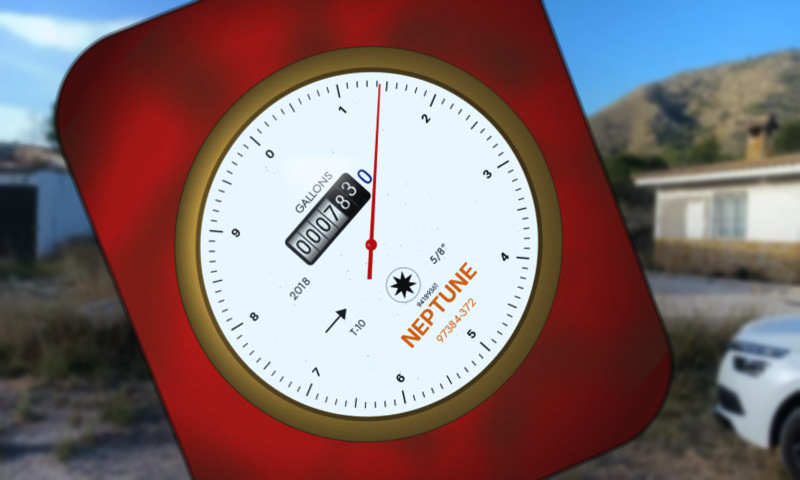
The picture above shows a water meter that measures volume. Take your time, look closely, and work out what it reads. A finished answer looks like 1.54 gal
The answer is 7831.4 gal
